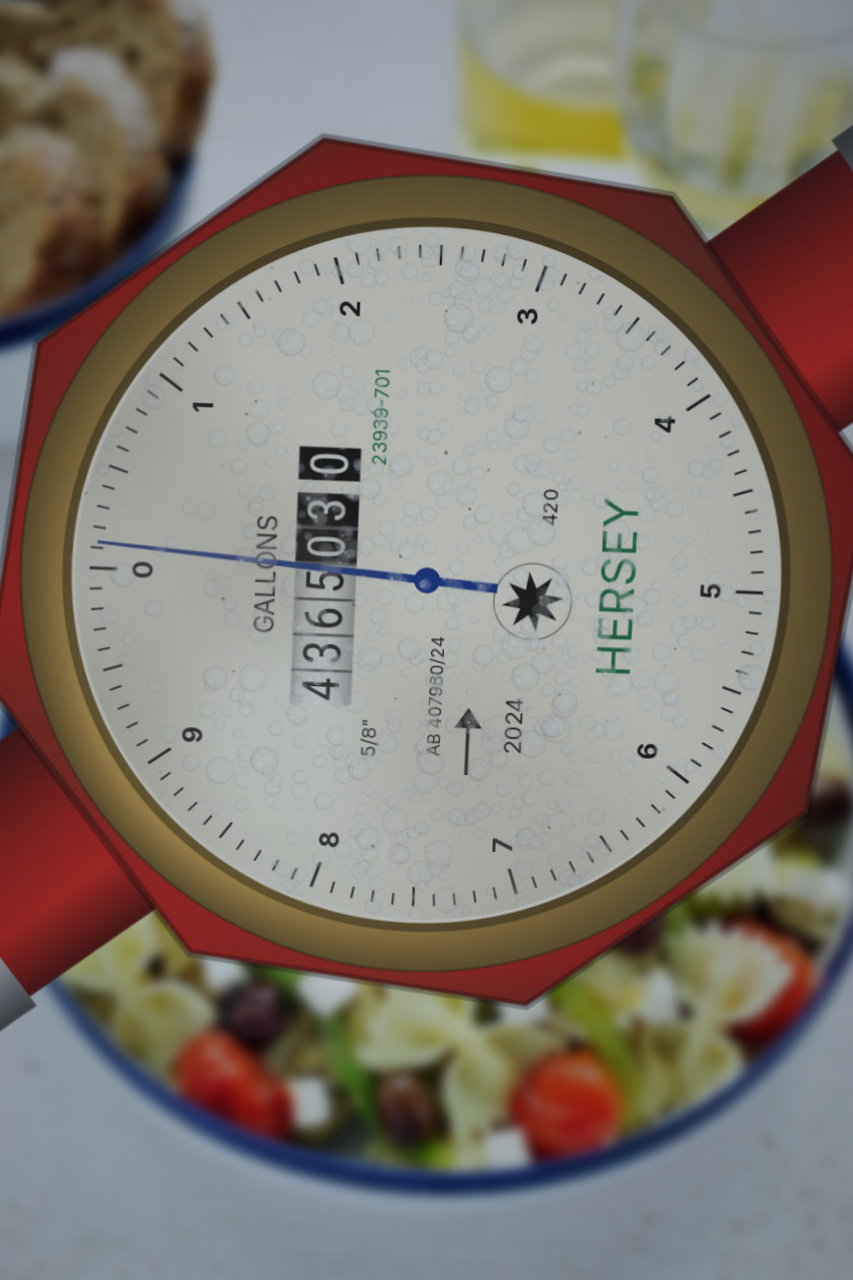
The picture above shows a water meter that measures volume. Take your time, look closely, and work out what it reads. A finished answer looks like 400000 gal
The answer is 4365030.1 gal
